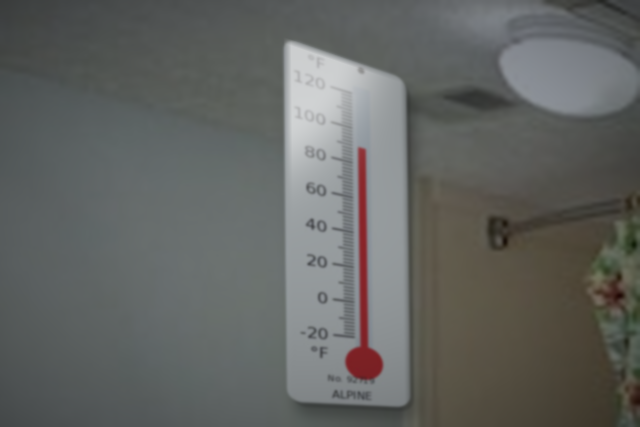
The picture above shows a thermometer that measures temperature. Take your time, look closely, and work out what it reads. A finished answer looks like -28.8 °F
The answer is 90 °F
